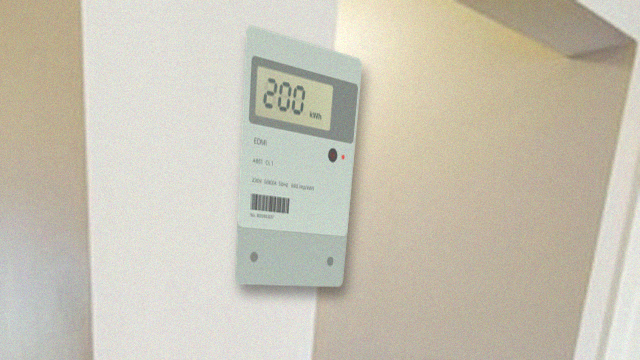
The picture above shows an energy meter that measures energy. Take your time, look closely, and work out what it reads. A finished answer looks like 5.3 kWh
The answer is 200 kWh
